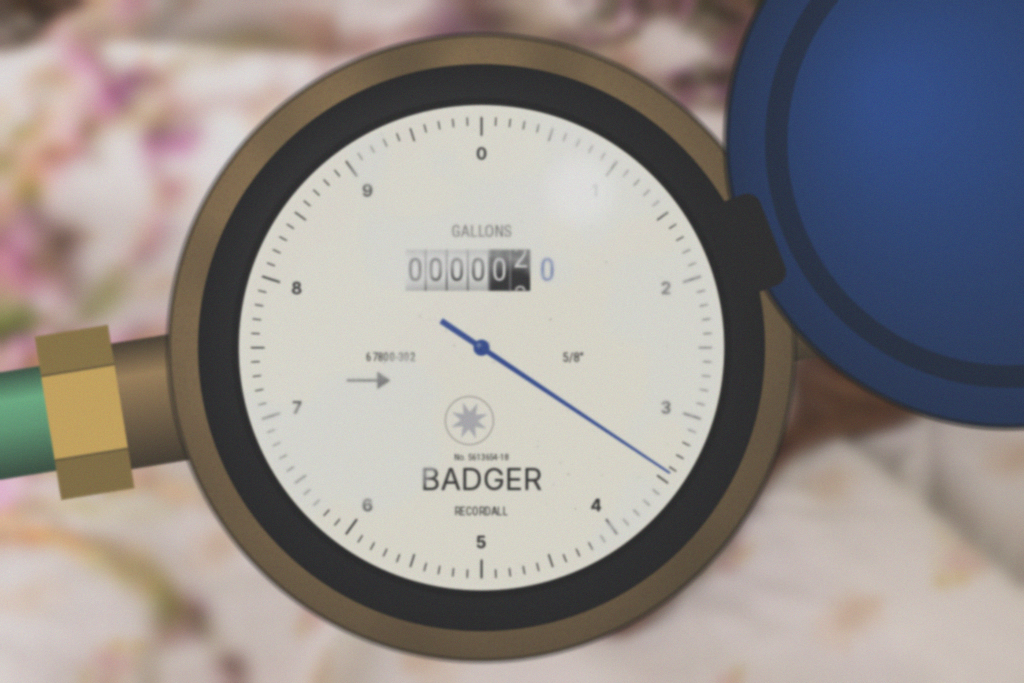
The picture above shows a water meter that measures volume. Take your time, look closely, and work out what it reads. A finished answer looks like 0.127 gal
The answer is 23.4 gal
